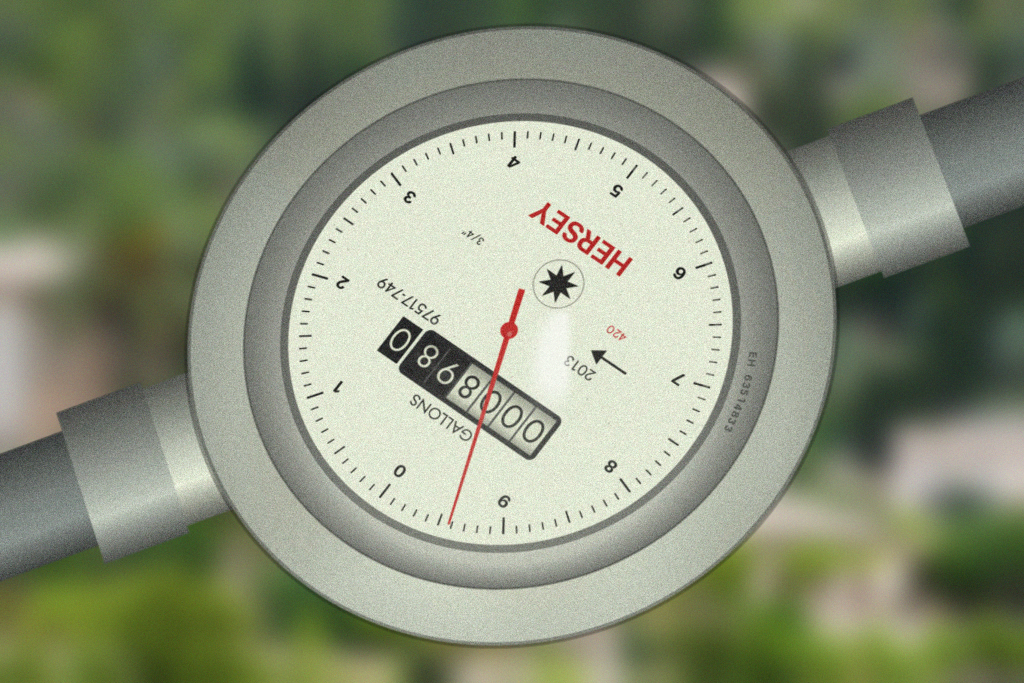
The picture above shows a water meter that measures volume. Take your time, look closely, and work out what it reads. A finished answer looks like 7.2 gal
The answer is 8979.4 gal
